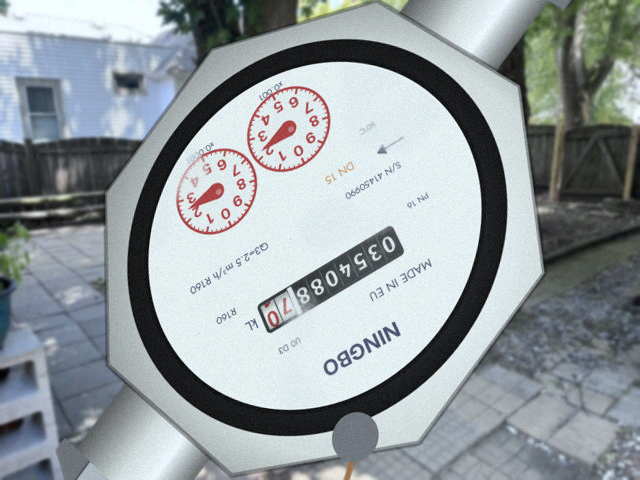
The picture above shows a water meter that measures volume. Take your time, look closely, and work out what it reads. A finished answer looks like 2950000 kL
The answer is 354088.7022 kL
